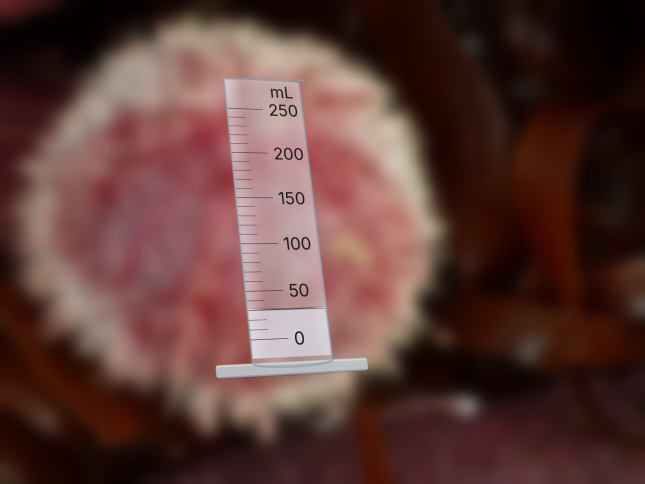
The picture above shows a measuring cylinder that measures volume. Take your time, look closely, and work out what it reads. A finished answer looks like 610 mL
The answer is 30 mL
